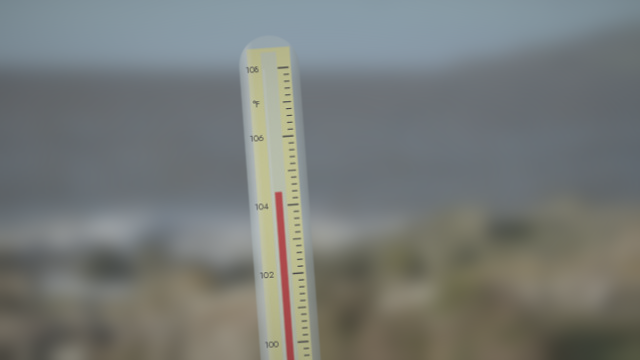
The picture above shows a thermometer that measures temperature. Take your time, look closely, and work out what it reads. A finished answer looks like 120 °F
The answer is 104.4 °F
